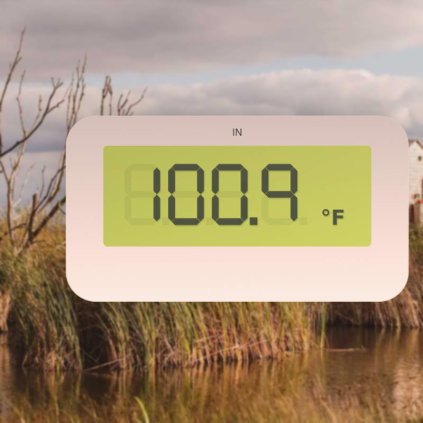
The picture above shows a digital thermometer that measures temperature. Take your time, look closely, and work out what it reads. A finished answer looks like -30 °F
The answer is 100.9 °F
